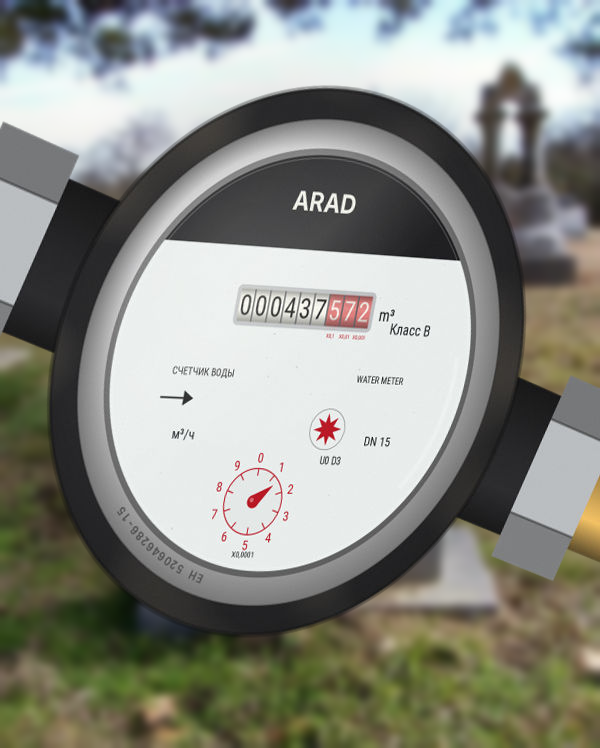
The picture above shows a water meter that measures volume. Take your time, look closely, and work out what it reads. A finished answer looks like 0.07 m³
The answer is 437.5721 m³
